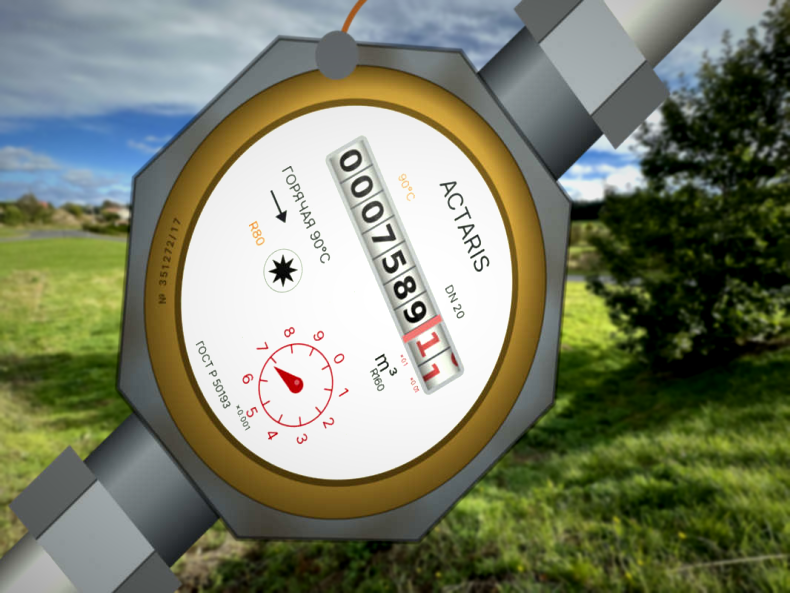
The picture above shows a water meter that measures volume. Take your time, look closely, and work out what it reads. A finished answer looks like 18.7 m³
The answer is 7589.106 m³
